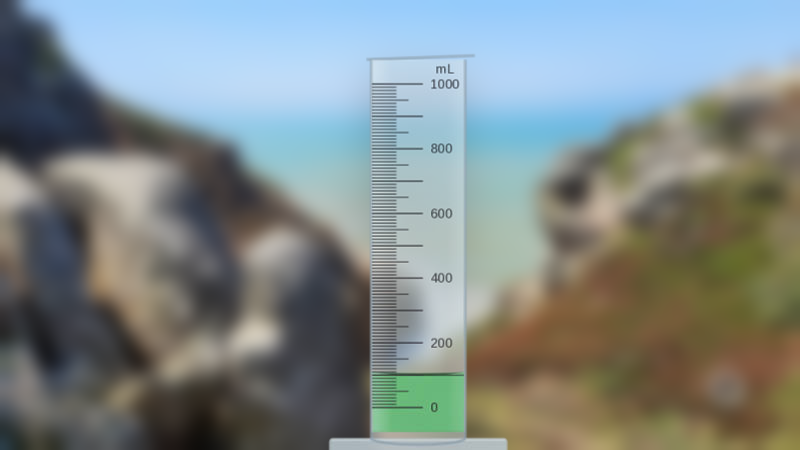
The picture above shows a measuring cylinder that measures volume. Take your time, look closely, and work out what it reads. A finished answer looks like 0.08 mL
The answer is 100 mL
